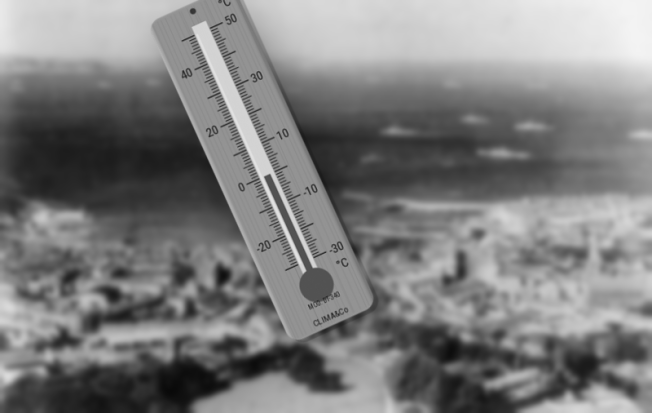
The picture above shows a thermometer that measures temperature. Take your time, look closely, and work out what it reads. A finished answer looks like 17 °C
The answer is 0 °C
